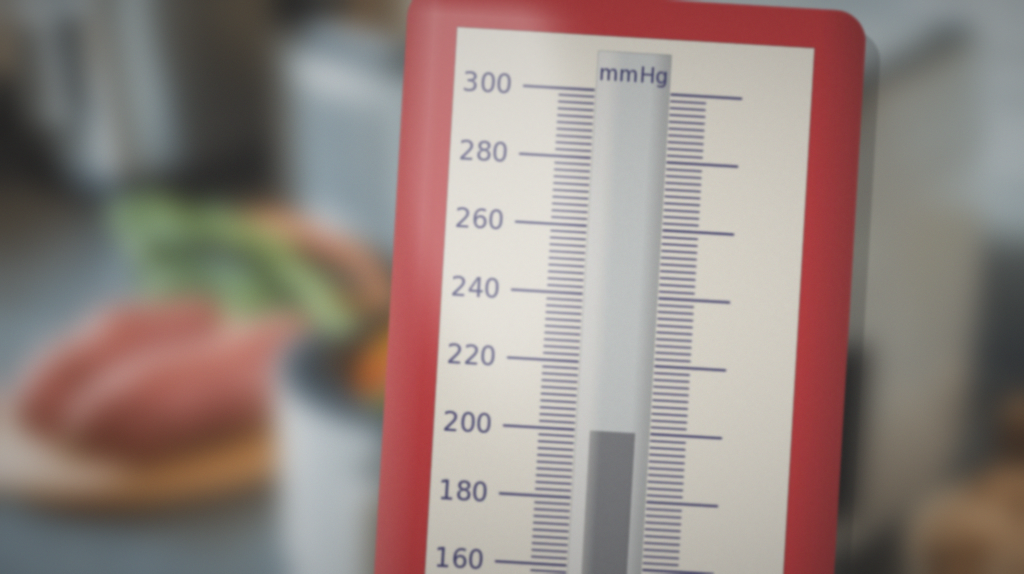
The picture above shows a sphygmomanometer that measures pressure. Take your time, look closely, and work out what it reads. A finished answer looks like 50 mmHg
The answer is 200 mmHg
